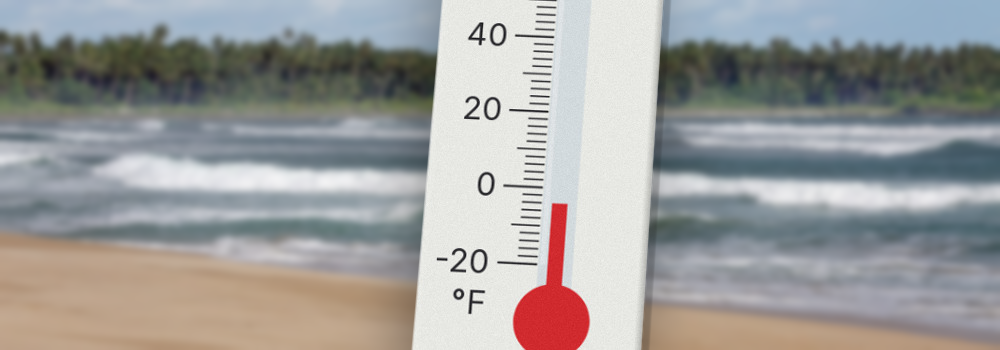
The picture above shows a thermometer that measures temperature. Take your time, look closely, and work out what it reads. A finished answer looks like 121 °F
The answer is -4 °F
